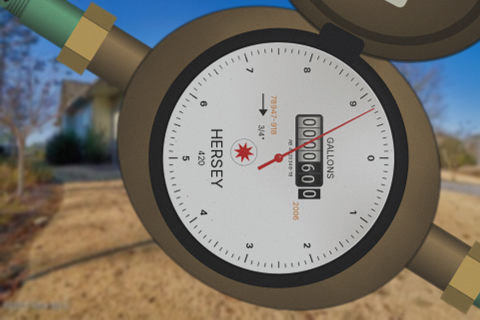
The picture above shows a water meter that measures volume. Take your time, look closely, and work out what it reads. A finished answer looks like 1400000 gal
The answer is 599.2 gal
